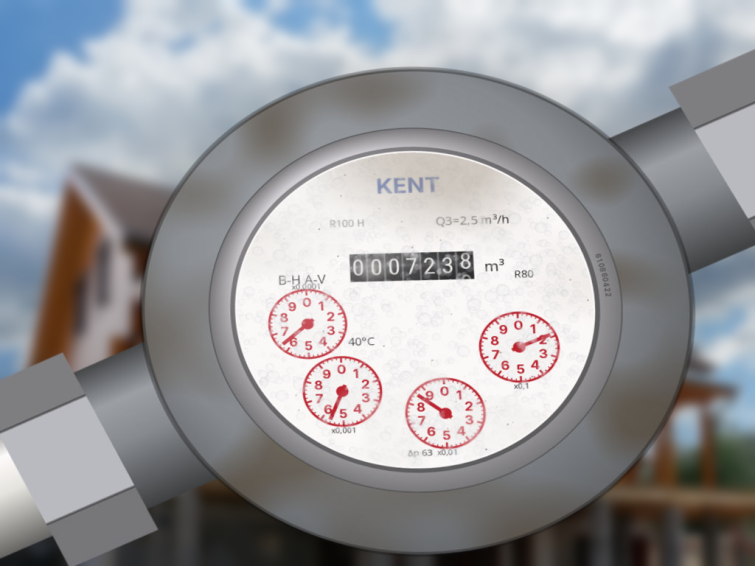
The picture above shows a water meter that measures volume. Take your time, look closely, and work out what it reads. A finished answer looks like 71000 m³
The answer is 7238.1856 m³
